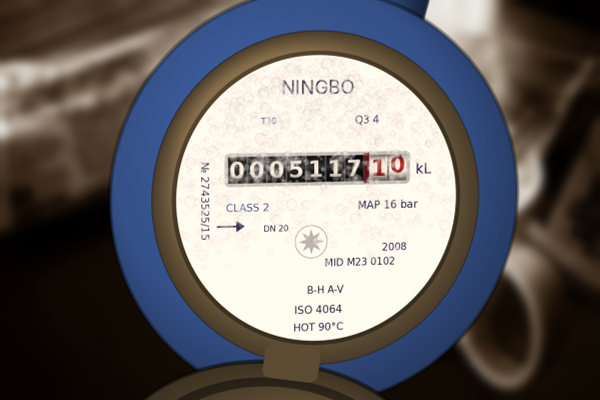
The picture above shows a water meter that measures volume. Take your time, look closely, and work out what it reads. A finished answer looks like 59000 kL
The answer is 5117.10 kL
